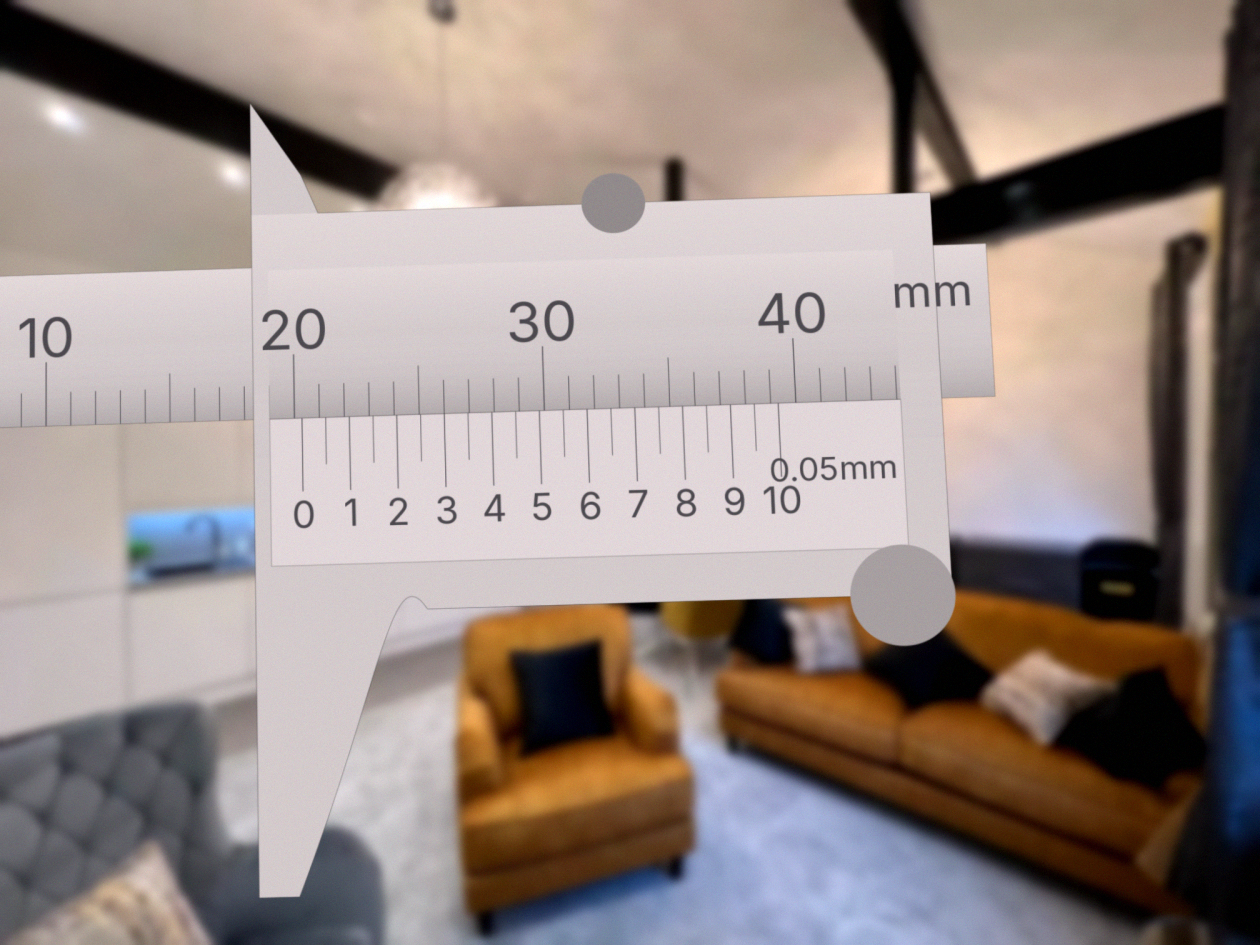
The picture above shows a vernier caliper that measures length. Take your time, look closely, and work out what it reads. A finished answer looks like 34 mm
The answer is 20.30 mm
